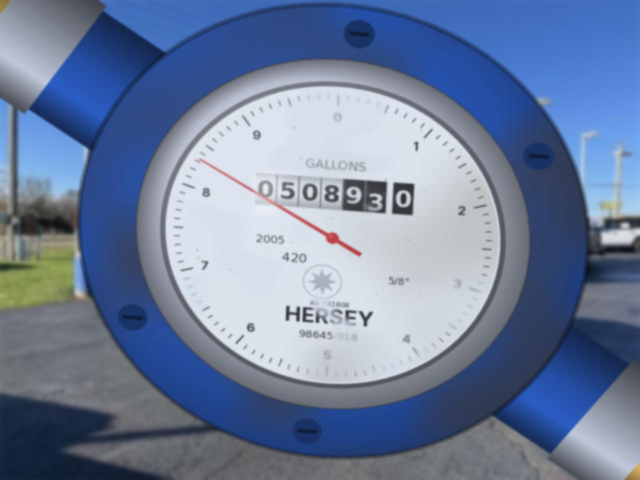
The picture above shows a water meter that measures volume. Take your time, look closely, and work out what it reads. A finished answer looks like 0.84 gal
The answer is 508928.3 gal
